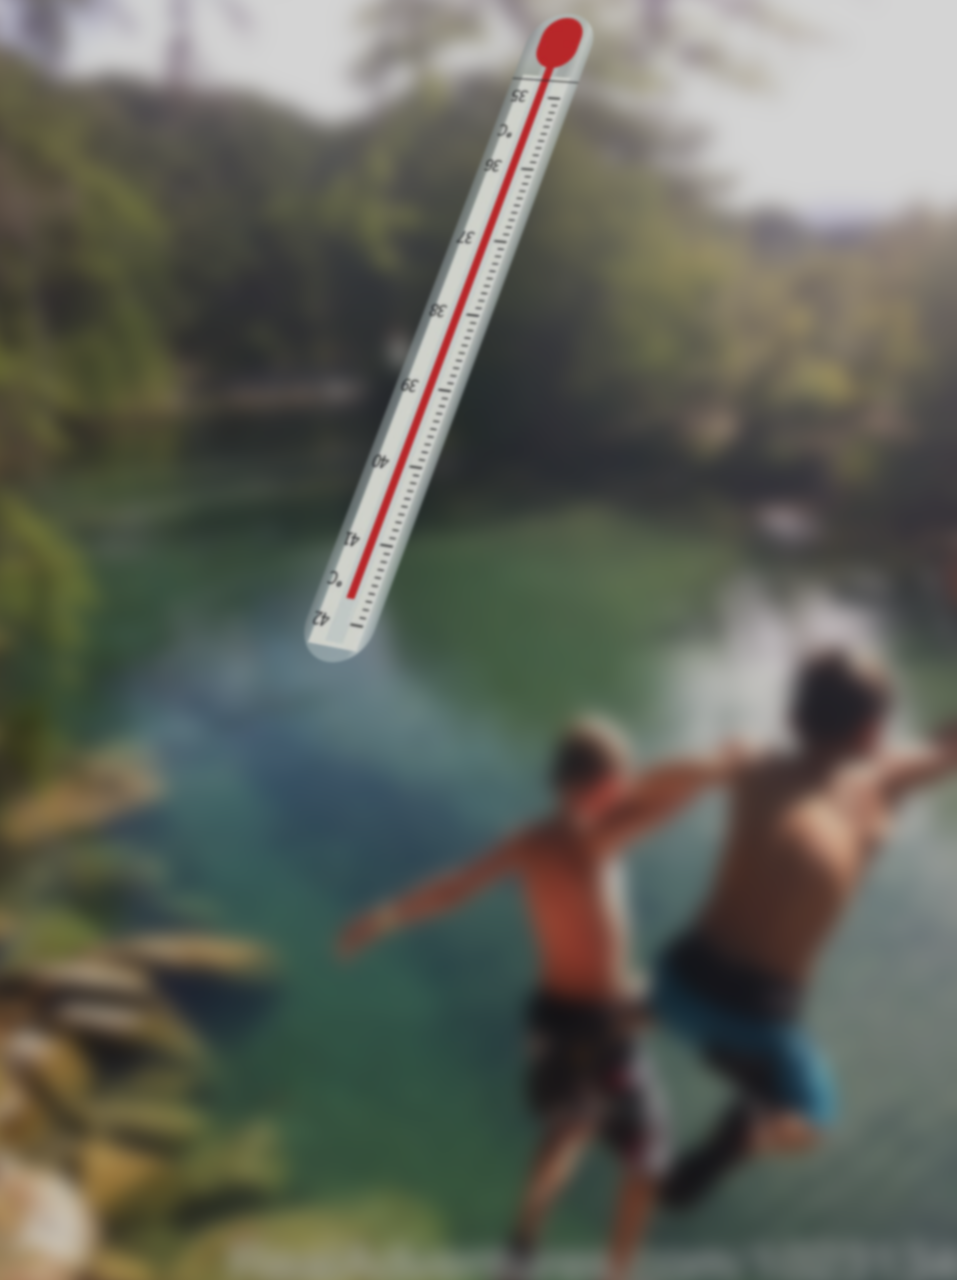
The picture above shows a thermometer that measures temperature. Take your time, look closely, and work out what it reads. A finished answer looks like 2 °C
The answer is 41.7 °C
